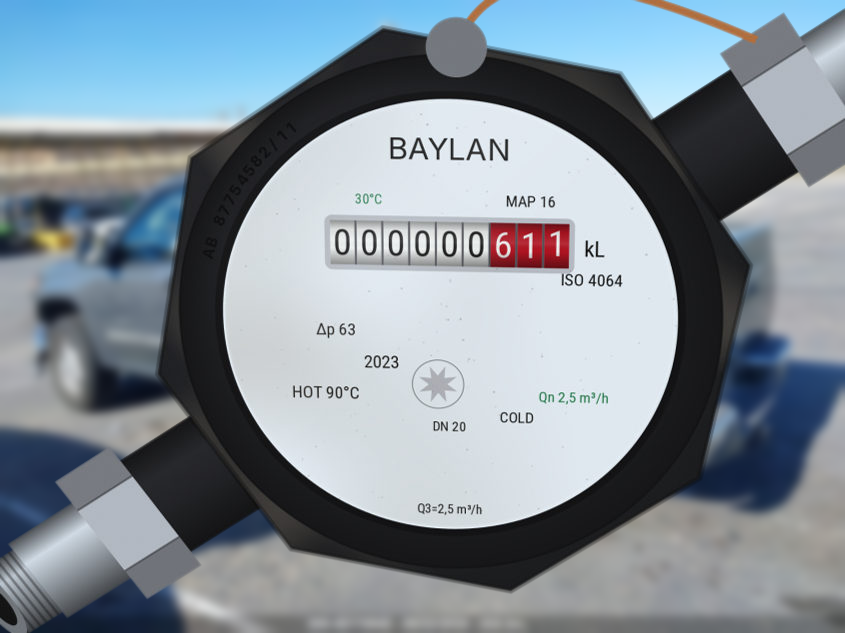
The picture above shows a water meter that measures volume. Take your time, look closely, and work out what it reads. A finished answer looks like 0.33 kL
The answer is 0.611 kL
